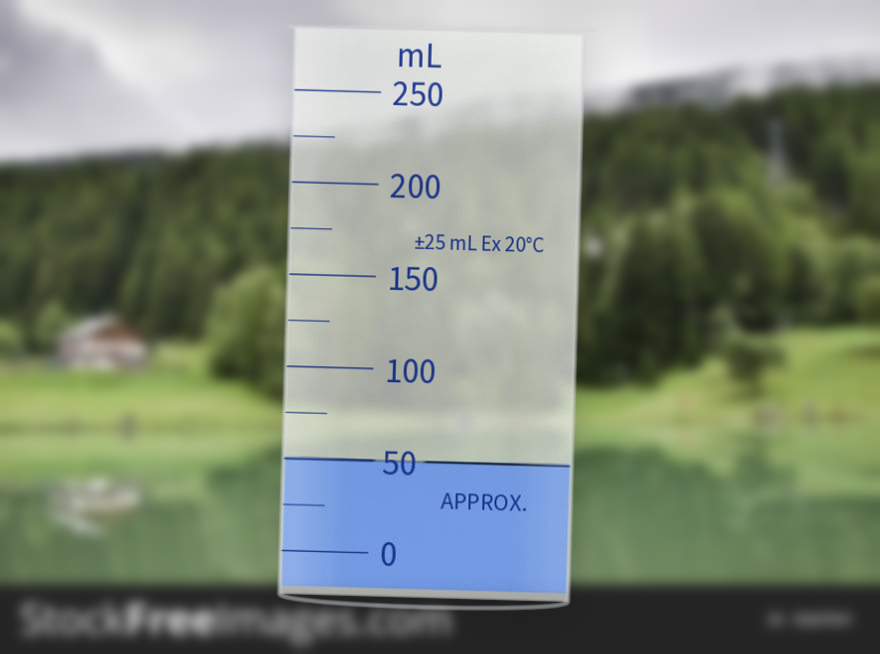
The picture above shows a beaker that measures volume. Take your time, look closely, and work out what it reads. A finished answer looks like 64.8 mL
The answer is 50 mL
